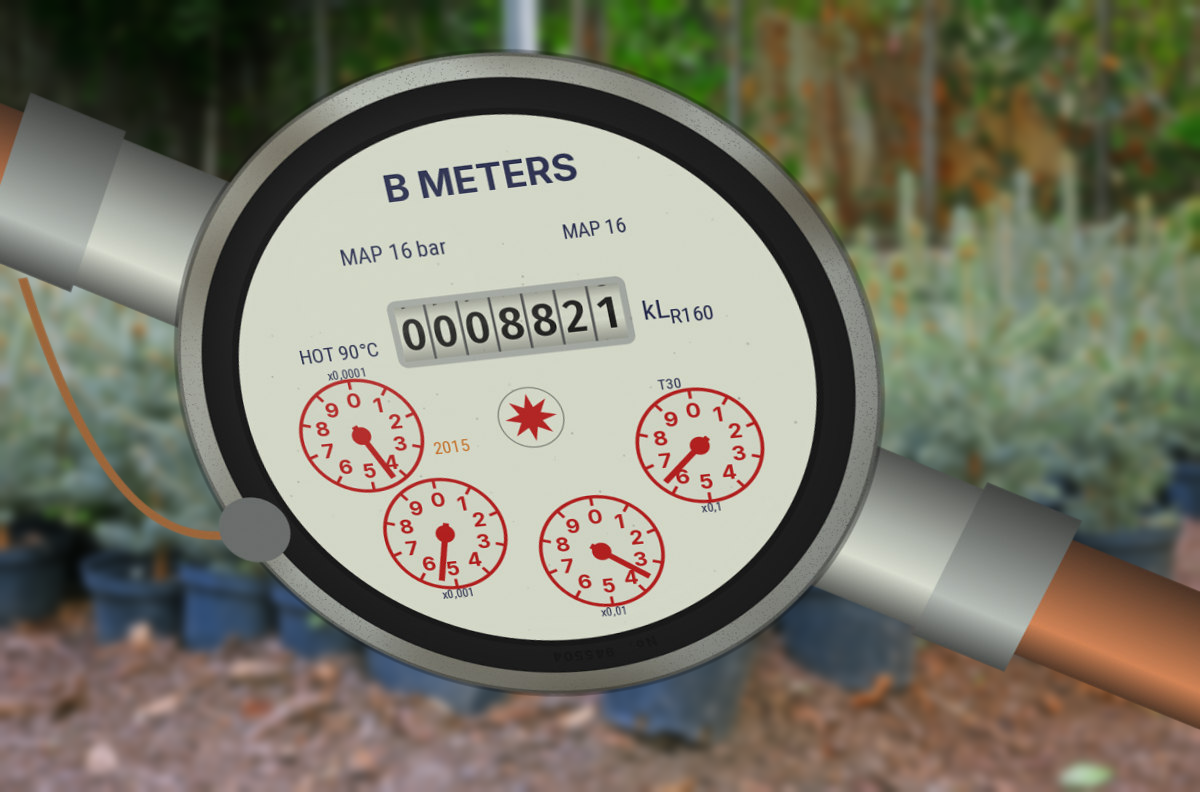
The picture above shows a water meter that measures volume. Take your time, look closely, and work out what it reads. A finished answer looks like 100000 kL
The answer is 8821.6354 kL
